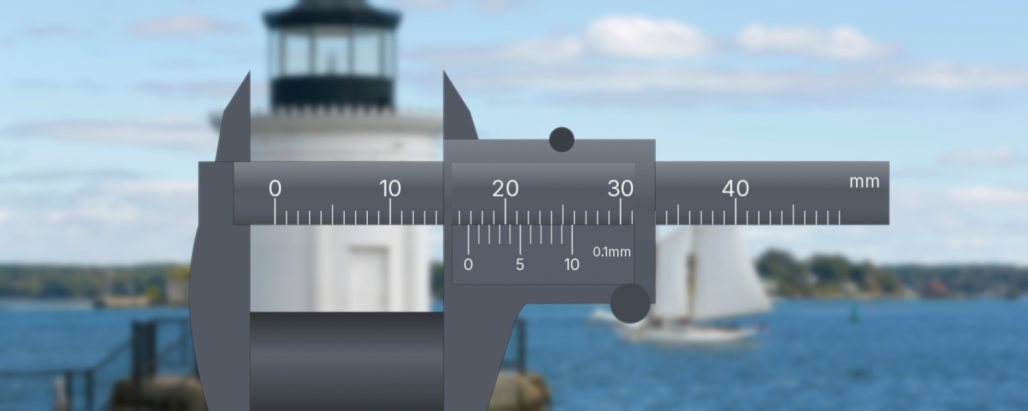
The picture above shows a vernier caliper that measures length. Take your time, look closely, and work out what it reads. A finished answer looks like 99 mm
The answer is 16.8 mm
